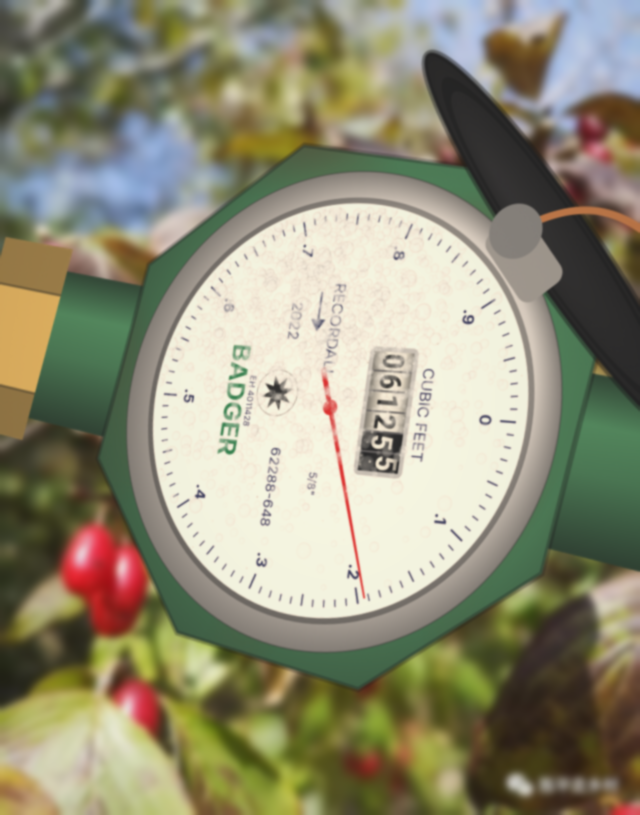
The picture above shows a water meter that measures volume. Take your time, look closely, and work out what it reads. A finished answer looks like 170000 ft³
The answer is 61255.19 ft³
